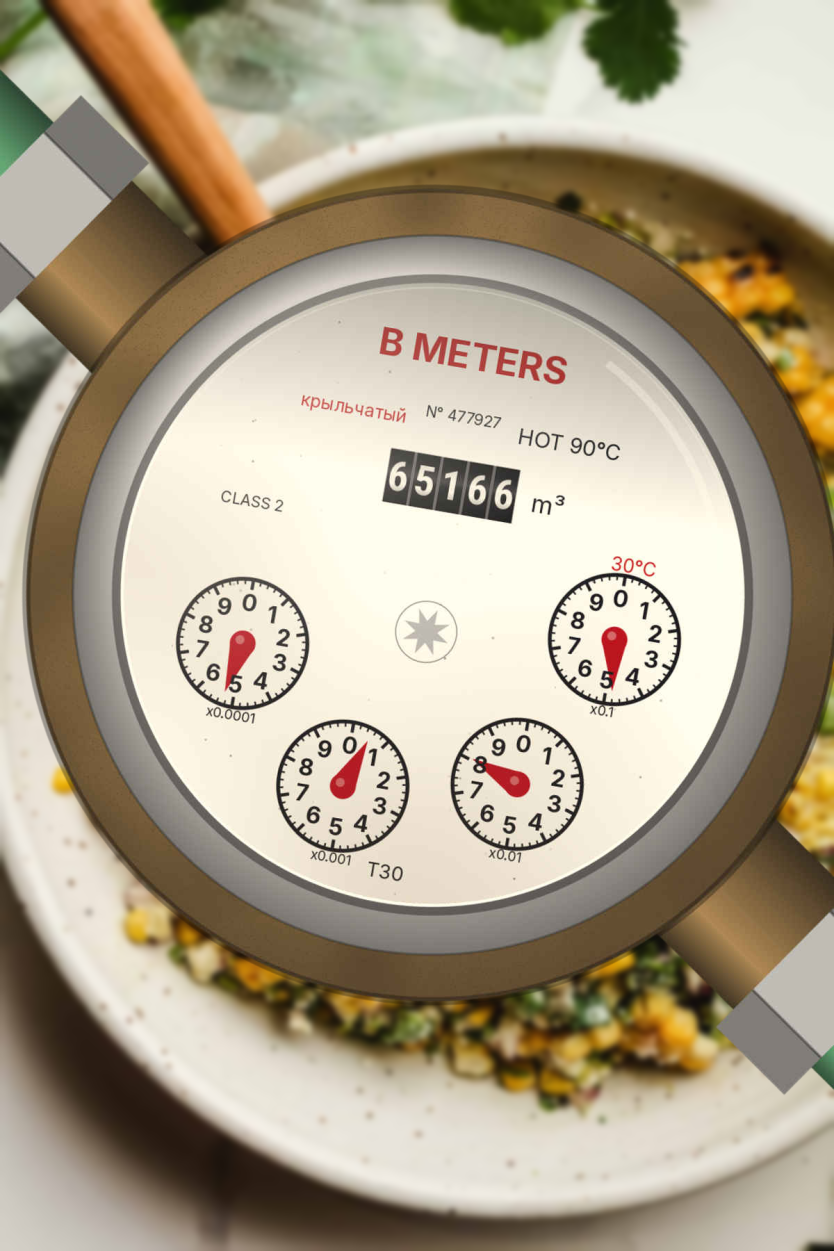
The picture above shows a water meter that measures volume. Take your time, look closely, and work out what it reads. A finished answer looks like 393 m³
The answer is 65166.4805 m³
